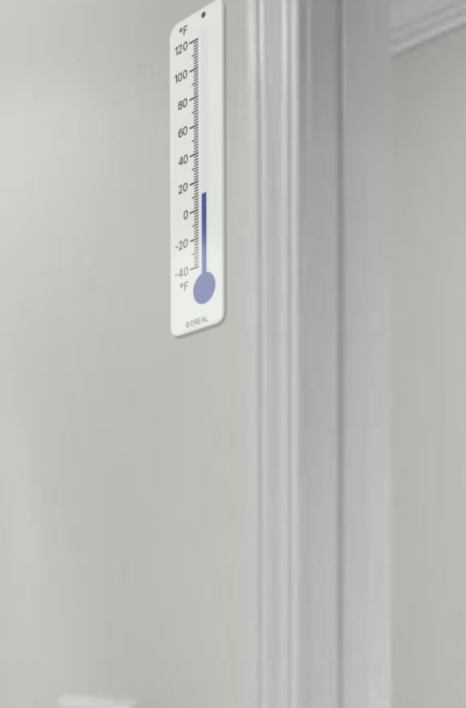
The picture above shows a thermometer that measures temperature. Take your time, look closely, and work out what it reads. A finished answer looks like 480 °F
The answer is 10 °F
